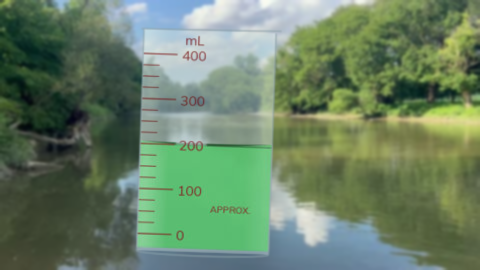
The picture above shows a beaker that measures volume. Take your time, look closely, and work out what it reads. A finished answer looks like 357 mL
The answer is 200 mL
